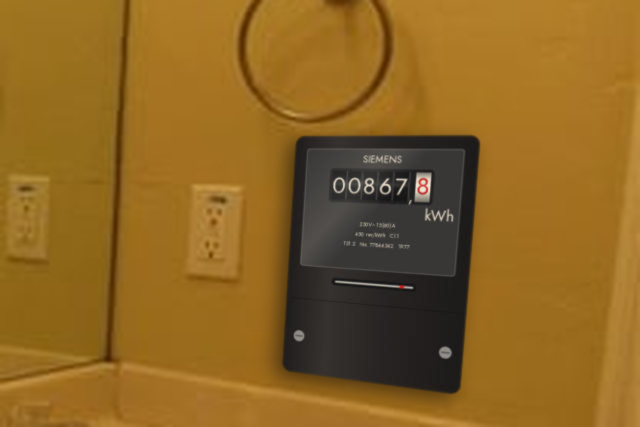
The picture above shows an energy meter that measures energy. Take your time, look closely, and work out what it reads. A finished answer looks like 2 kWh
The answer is 867.8 kWh
